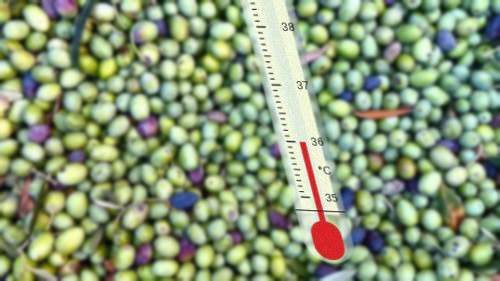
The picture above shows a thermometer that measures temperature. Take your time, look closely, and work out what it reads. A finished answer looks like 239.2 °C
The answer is 36 °C
